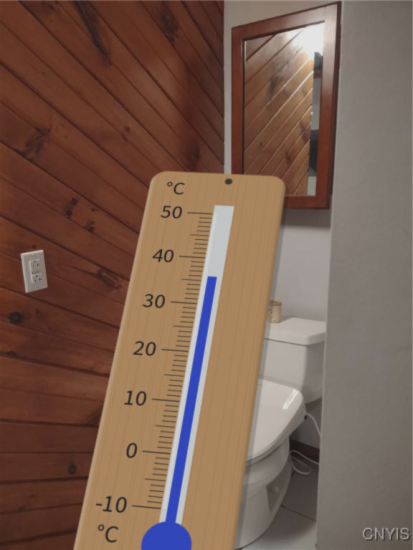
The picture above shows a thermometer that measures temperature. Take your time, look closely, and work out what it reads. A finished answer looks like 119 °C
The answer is 36 °C
